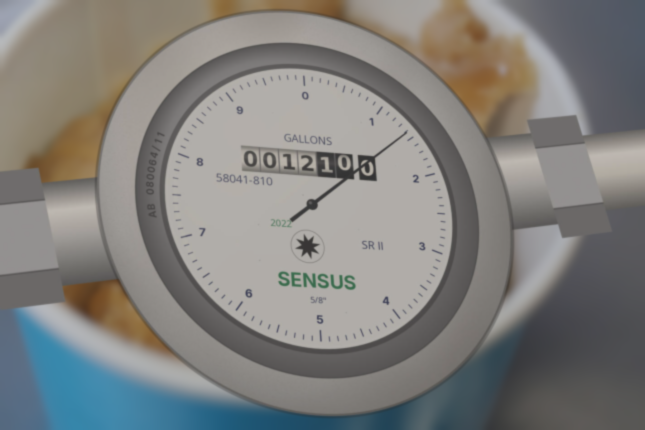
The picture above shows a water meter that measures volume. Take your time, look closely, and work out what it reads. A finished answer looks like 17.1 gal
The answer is 12101.4 gal
